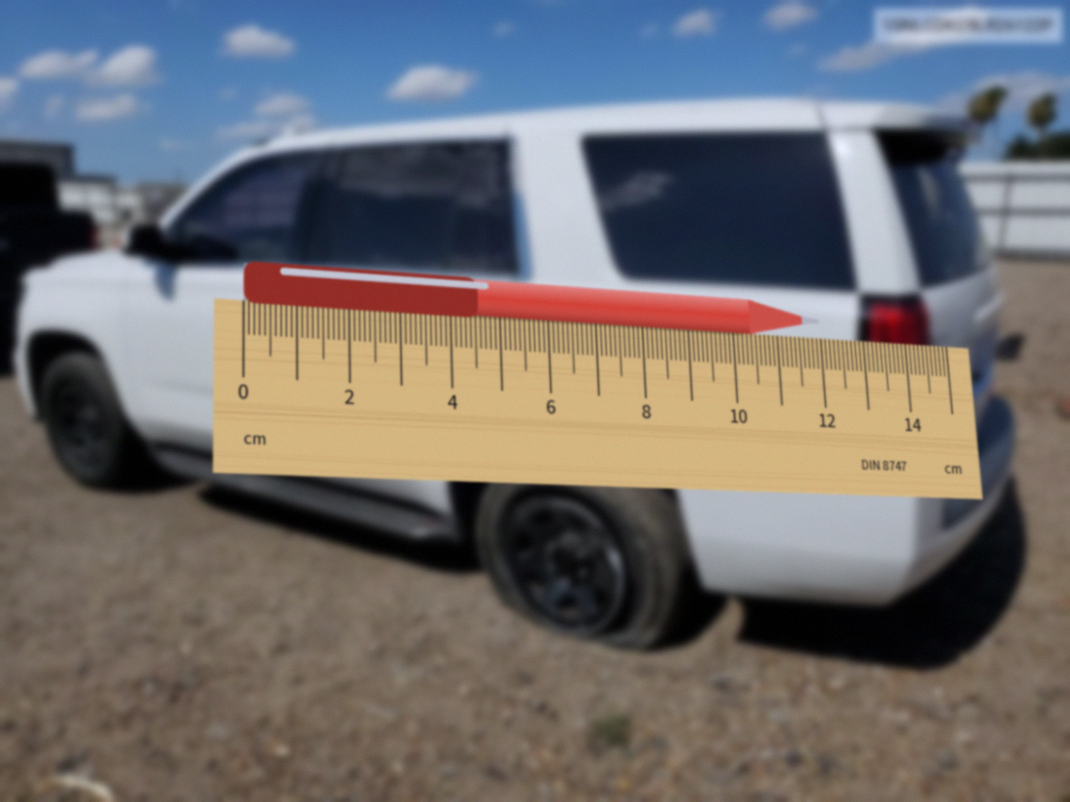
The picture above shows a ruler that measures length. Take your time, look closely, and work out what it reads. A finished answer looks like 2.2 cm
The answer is 12 cm
